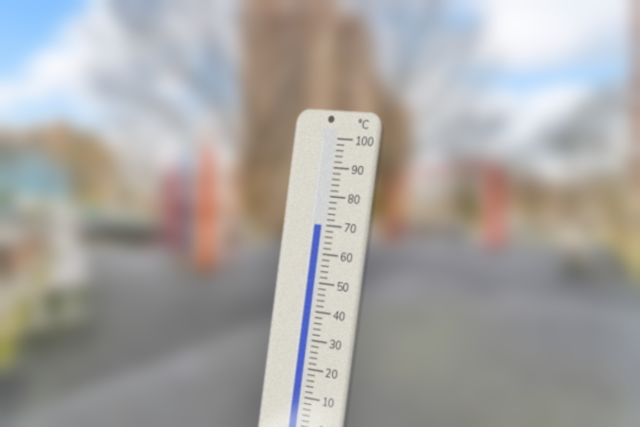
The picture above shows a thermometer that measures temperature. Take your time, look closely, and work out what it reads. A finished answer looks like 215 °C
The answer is 70 °C
